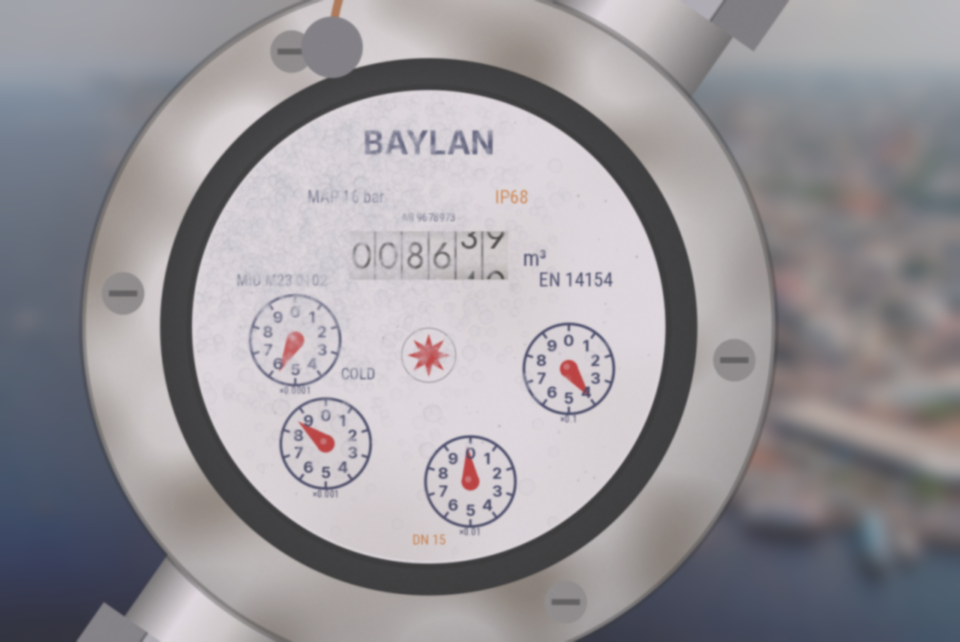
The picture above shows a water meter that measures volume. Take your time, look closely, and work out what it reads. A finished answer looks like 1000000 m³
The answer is 8639.3985 m³
